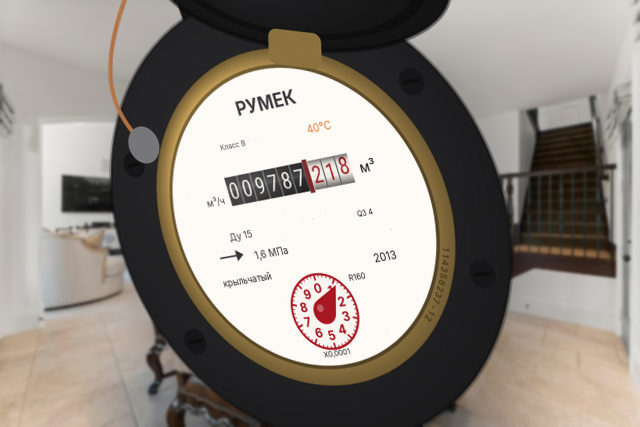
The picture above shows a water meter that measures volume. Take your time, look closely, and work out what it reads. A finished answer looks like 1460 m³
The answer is 9787.2181 m³
